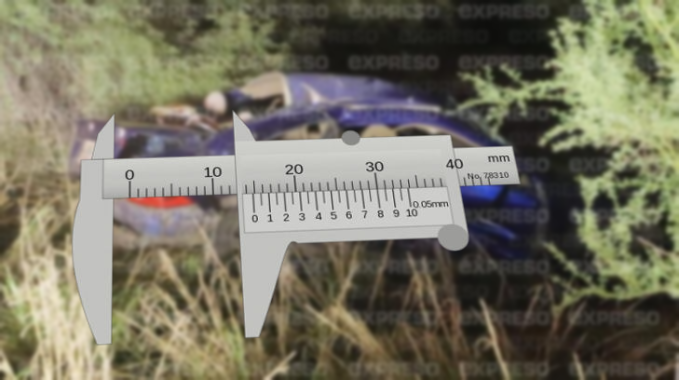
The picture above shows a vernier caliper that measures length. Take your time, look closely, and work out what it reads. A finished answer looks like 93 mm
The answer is 14.8 mm
